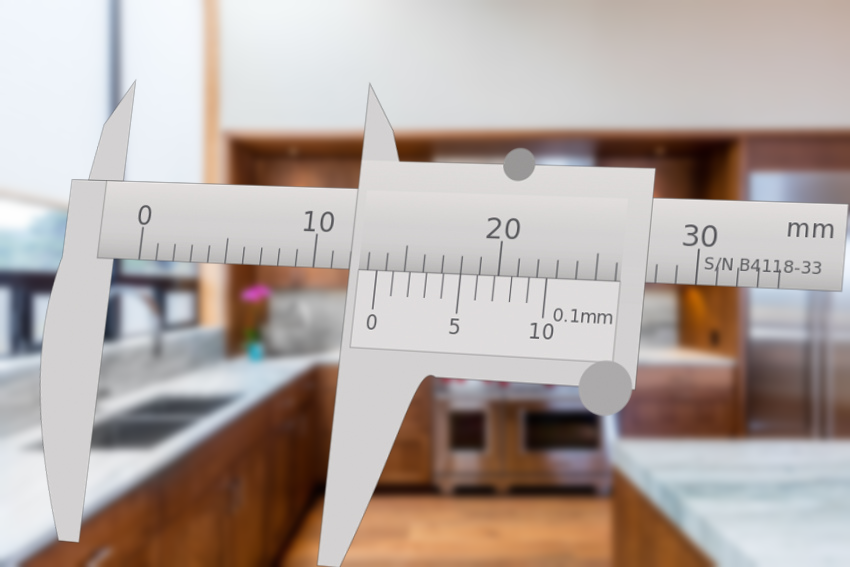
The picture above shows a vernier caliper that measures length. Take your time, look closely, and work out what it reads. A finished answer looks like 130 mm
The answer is 13.5 mm
